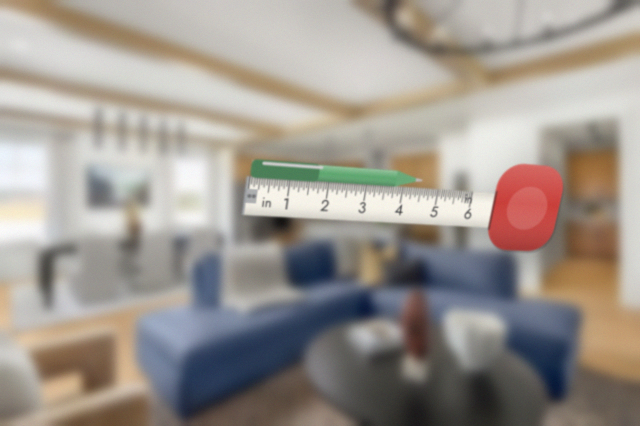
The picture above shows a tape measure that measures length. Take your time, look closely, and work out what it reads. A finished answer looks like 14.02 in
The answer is 4.5 in
